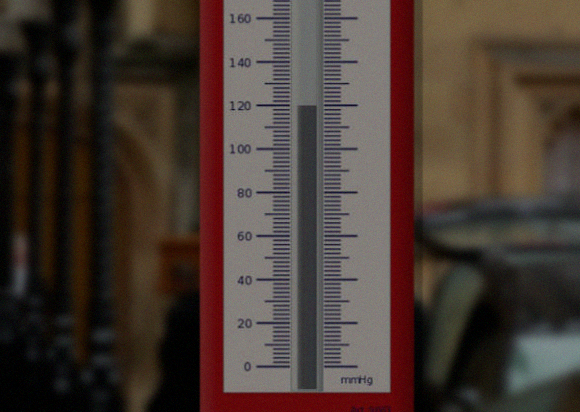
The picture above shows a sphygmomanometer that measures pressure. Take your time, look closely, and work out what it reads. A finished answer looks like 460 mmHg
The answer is 120 mmHg
